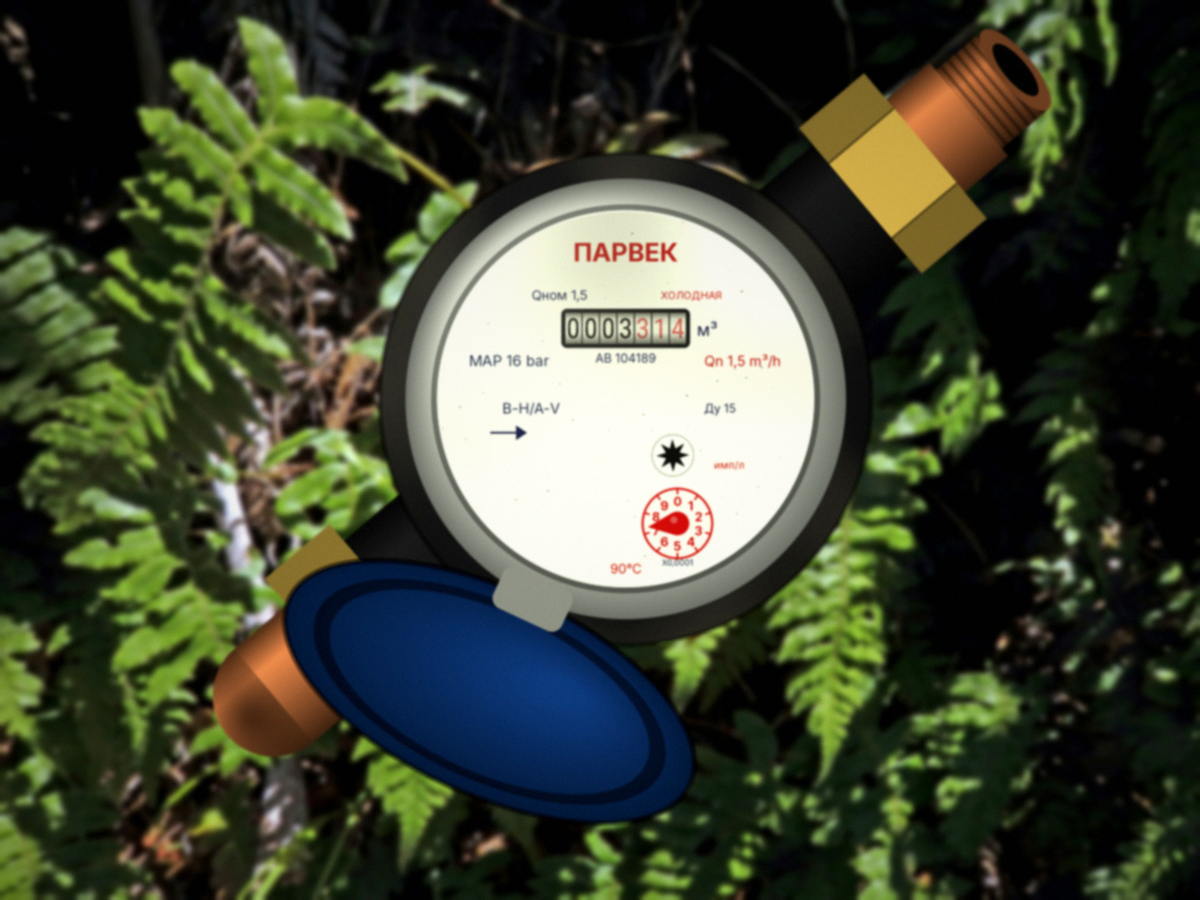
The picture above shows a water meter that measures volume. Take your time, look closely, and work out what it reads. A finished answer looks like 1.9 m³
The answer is 3.3147 m³
